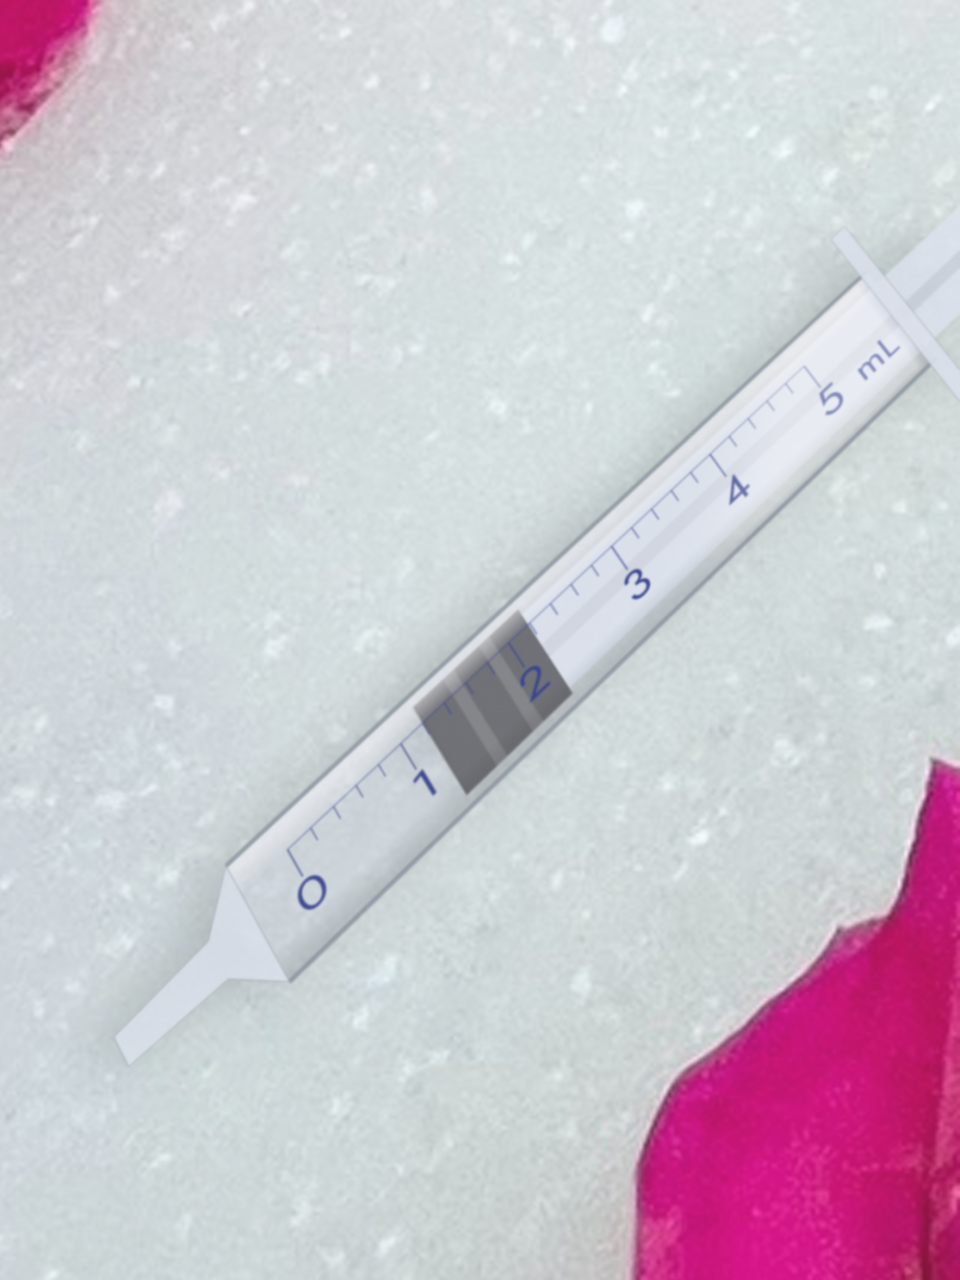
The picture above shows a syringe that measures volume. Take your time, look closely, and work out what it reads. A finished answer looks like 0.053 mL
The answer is 1.2 mL
